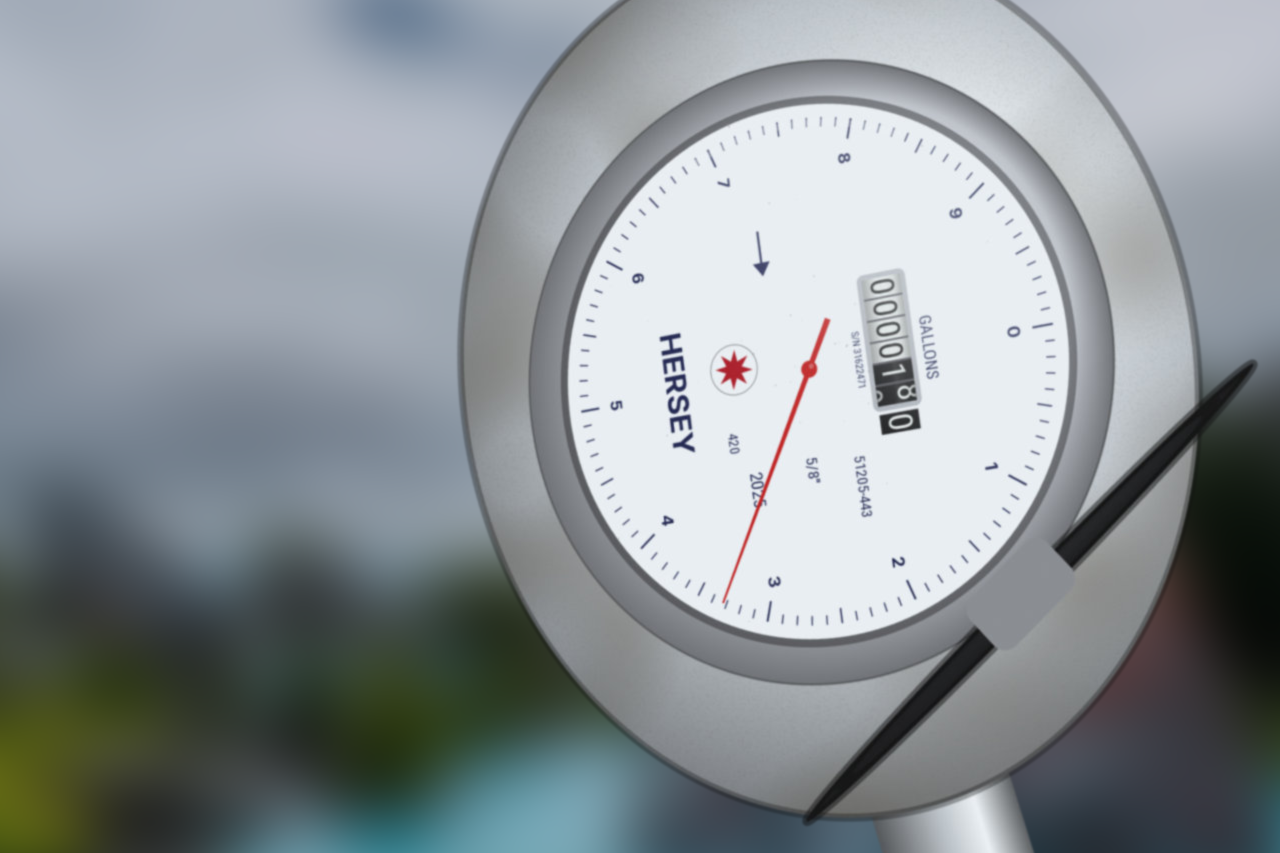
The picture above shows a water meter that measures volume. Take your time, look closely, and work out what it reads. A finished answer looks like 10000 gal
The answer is 183.3 gal
